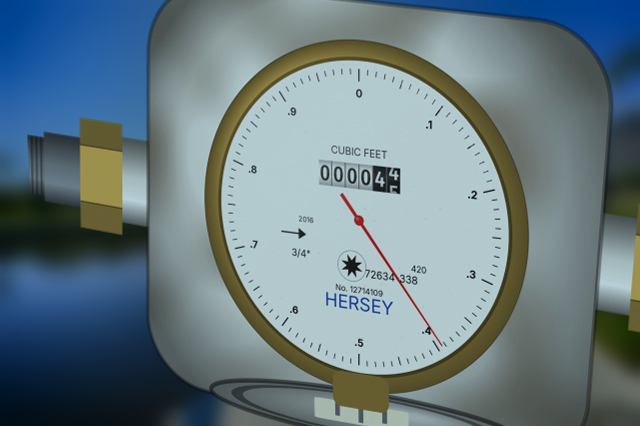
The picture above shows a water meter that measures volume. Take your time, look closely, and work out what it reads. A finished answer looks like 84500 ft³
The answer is 44.39 ft³
